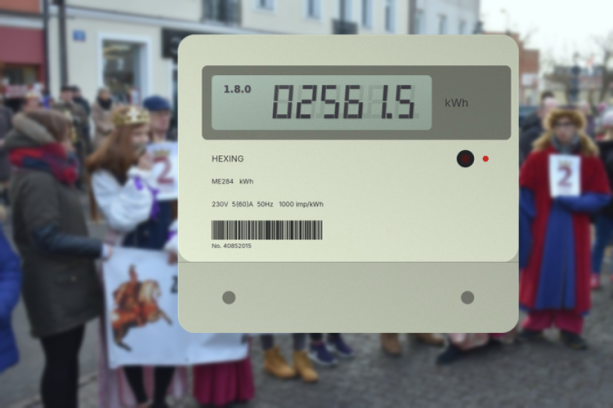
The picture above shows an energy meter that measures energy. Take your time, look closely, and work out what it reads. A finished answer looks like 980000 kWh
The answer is 2561.5 kWh
